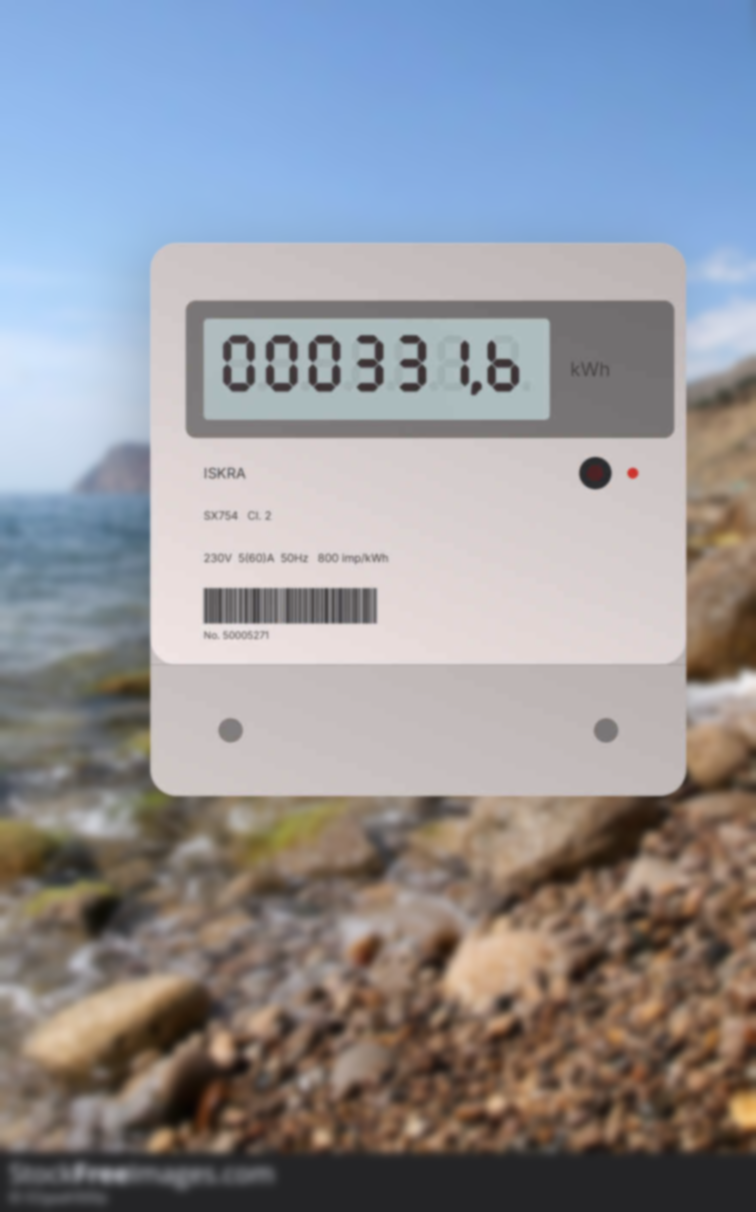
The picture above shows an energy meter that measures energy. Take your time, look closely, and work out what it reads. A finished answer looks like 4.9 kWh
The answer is 331.6 kWh
